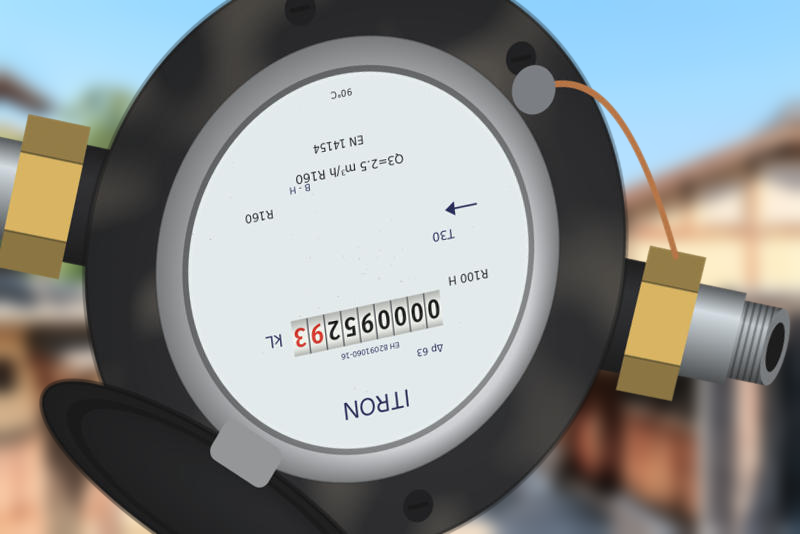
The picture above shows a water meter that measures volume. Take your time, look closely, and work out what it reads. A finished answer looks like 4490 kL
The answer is 952.93 kL
